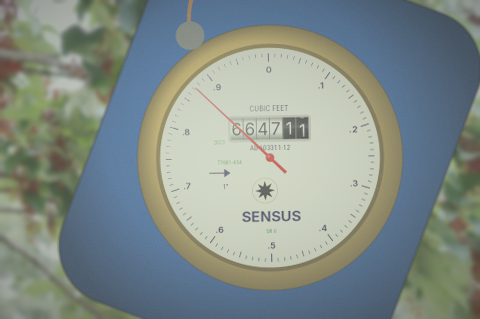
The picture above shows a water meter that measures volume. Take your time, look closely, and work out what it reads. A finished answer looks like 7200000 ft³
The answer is 664710.87 ft³
